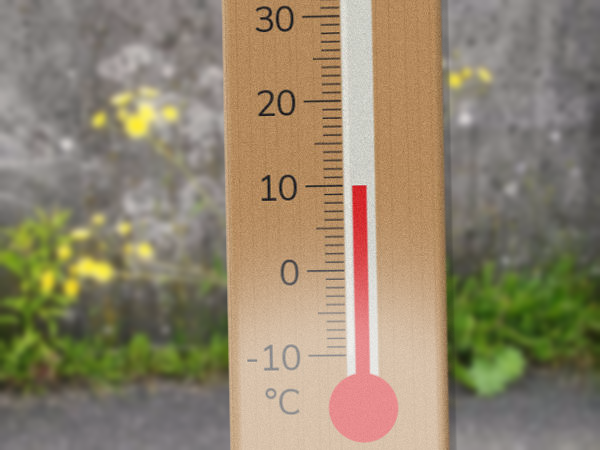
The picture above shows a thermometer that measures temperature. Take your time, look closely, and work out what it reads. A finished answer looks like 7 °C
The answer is 10 °C
